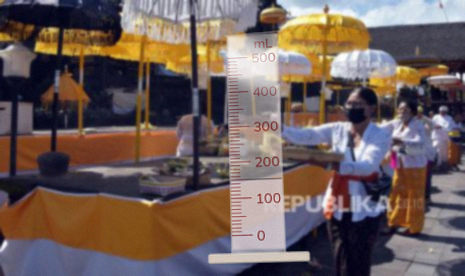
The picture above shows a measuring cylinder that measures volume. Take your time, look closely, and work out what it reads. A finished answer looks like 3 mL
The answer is 150 mL
